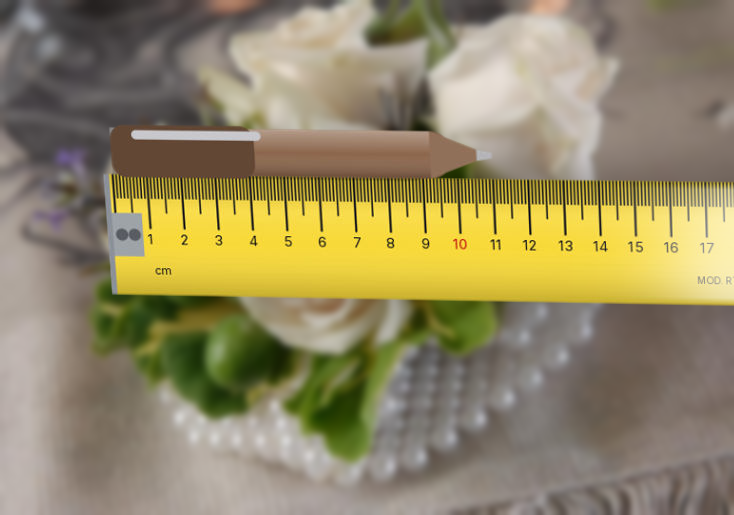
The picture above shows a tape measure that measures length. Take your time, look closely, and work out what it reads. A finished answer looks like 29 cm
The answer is 11 cm
